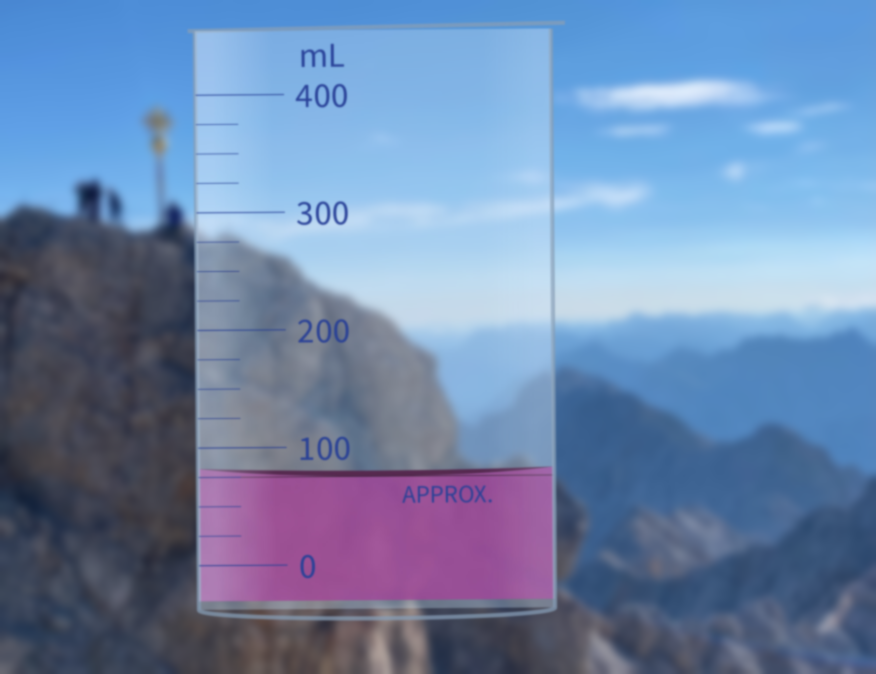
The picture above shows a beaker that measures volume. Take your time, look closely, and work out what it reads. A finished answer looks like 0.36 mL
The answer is 75 mL
